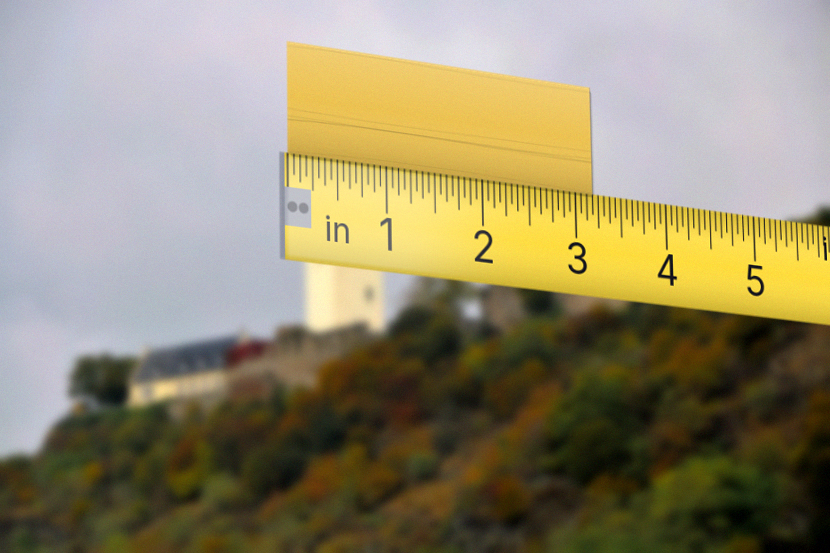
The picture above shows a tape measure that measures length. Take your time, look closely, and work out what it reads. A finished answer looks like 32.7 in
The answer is 3.1875 in
